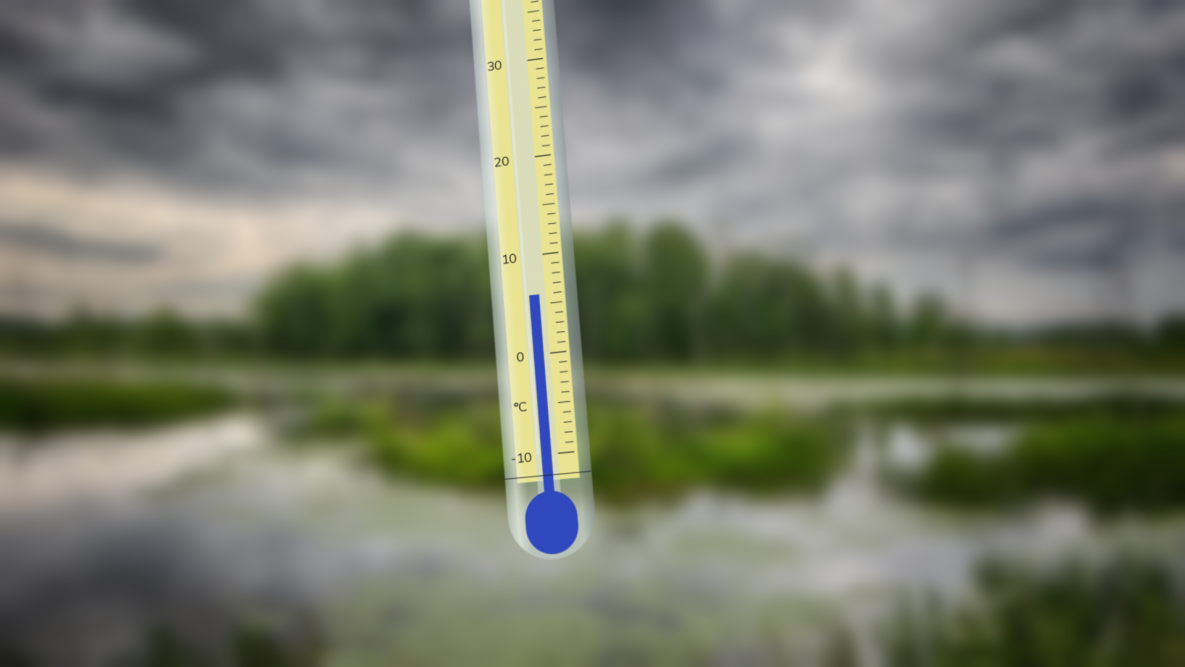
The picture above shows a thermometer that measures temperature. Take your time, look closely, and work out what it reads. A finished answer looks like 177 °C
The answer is 6 °C
